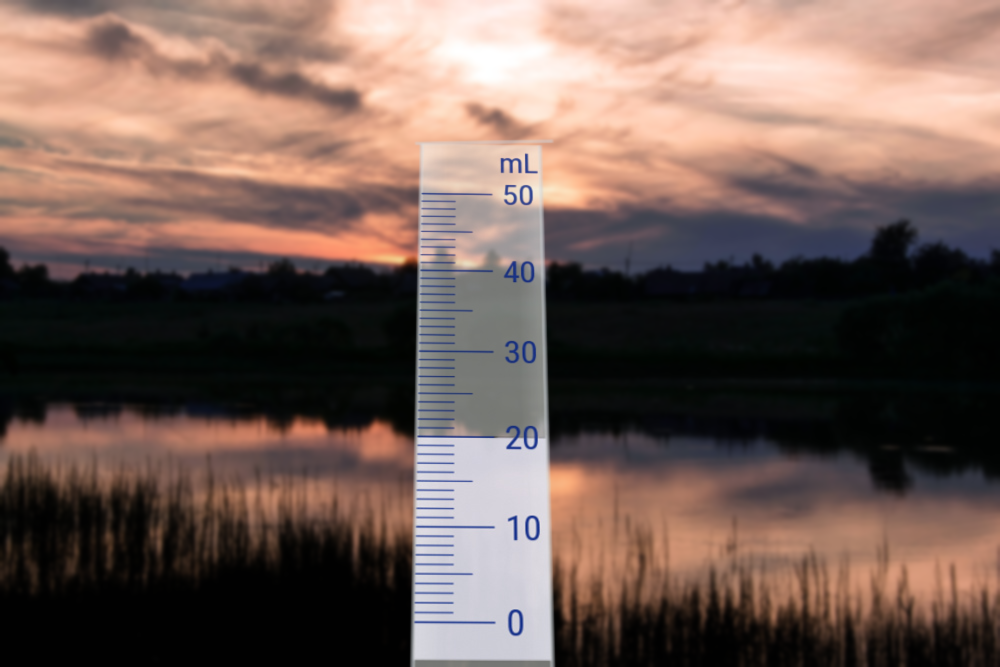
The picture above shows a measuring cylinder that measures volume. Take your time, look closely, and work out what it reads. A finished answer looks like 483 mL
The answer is 20 mL
